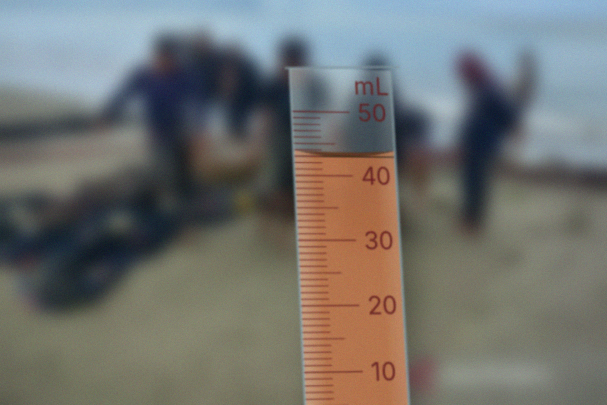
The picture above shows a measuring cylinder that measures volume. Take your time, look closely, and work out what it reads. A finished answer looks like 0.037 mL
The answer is 43 mL
